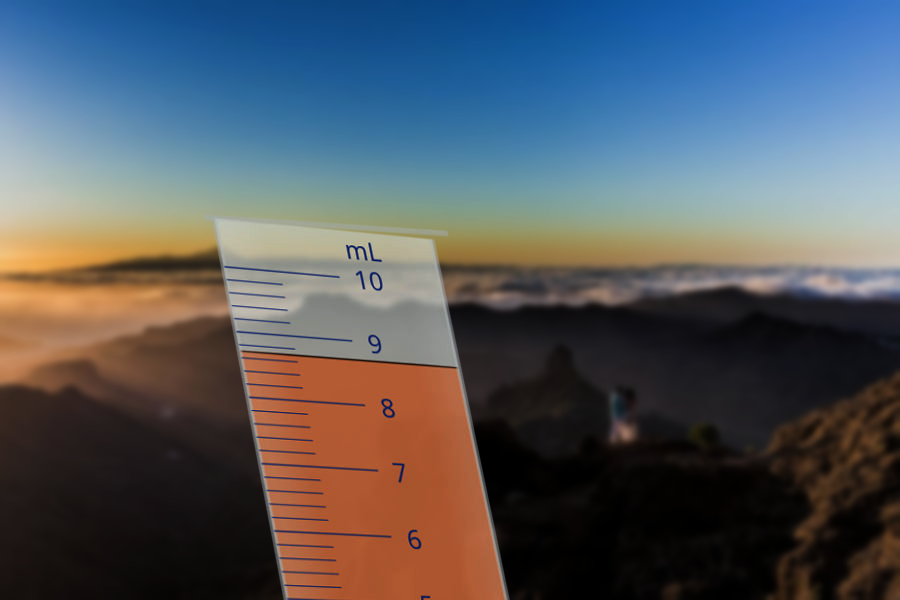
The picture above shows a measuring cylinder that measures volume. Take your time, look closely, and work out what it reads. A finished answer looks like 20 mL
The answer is 8.7 mL
